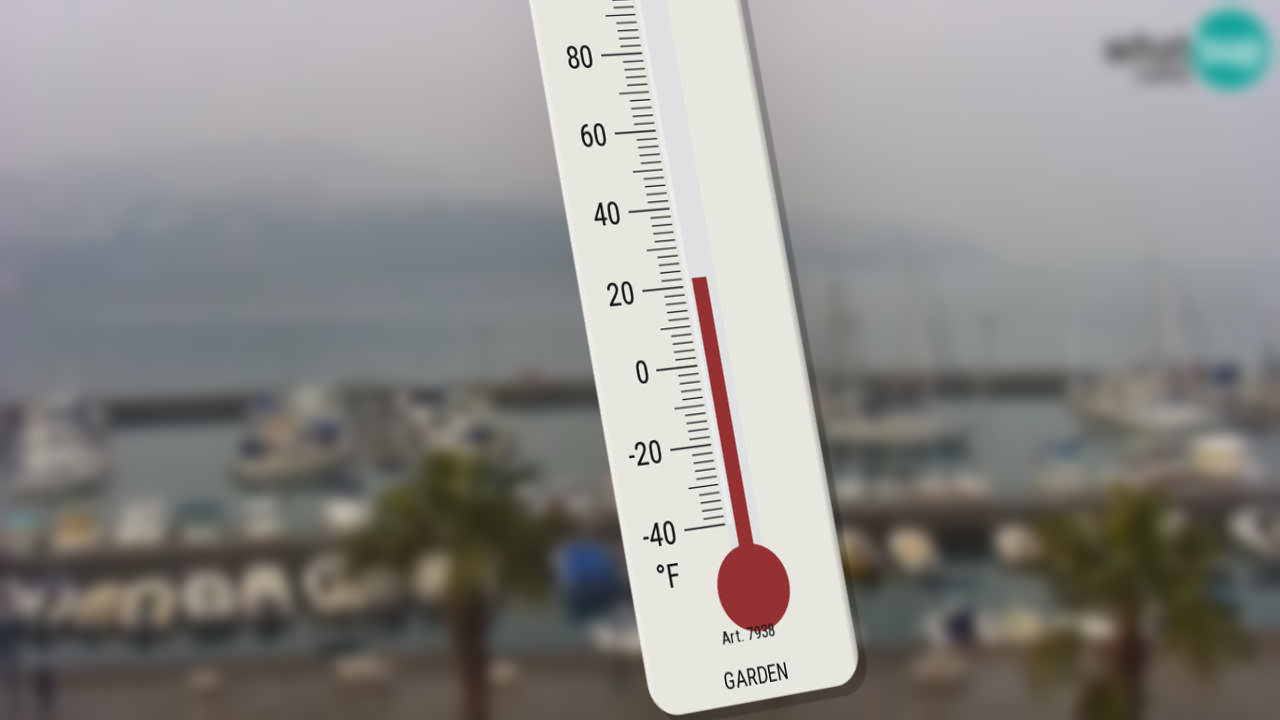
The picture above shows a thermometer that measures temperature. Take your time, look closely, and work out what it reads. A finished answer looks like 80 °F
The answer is 22 °F
